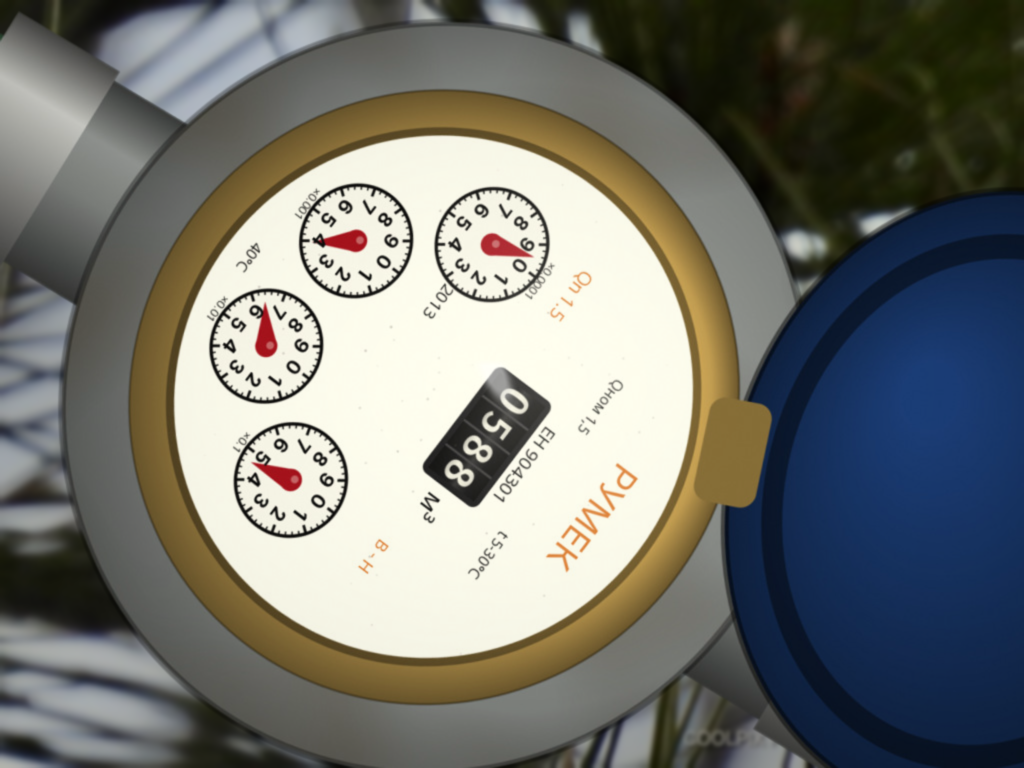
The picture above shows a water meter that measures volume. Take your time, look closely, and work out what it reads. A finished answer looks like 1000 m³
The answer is 588.4639 m³
